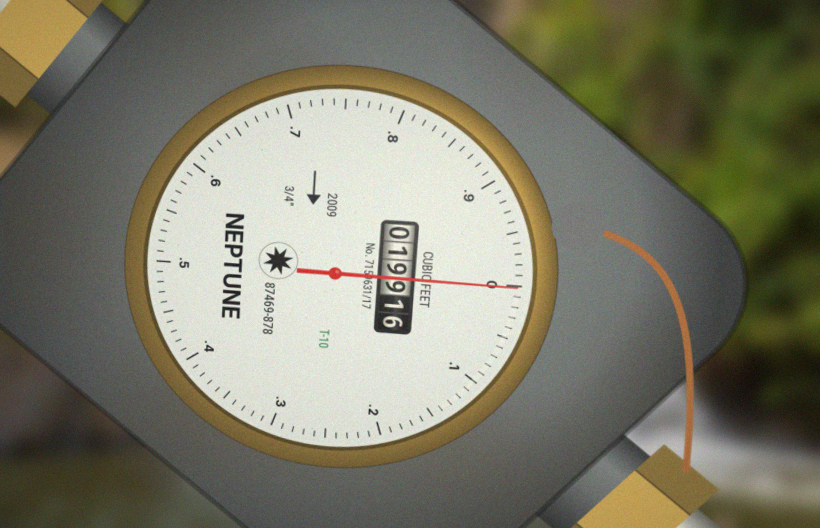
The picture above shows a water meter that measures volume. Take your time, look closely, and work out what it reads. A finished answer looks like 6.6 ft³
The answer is 19916.00 ft³
